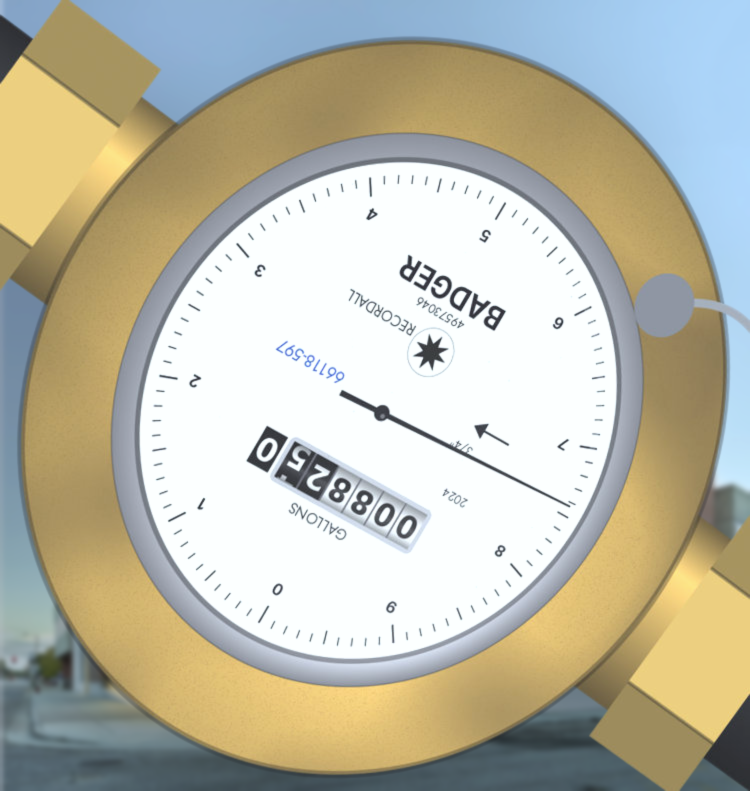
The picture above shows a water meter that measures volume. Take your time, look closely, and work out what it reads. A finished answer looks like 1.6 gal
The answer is 88247.4 gal
